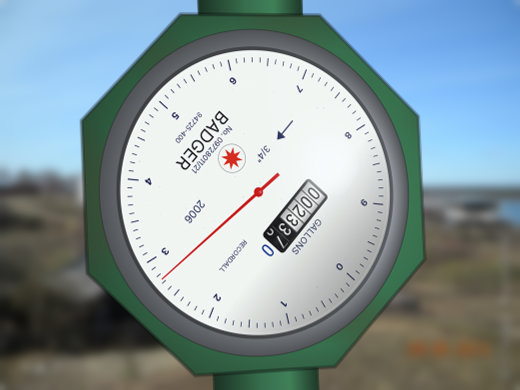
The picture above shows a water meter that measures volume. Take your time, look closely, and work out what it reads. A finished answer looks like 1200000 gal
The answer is 23372.7 gal
